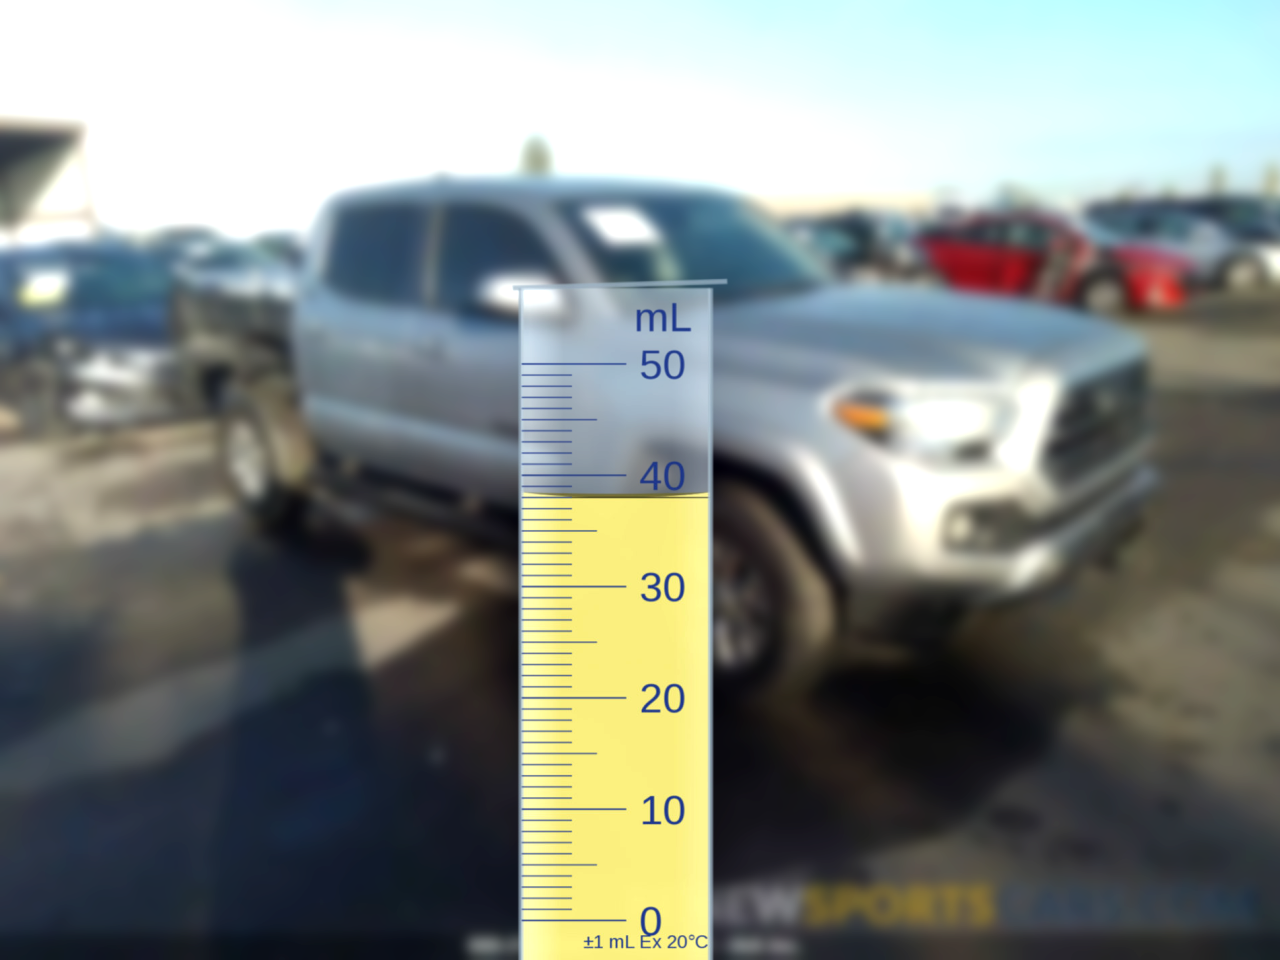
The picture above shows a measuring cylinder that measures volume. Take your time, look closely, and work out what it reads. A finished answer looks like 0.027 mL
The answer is 38 mL
